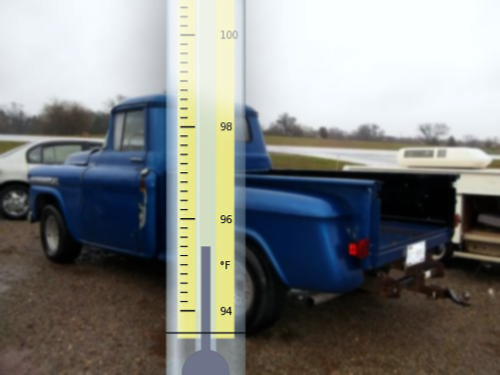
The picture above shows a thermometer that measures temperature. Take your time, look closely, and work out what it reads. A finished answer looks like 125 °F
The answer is 95.4 °F
